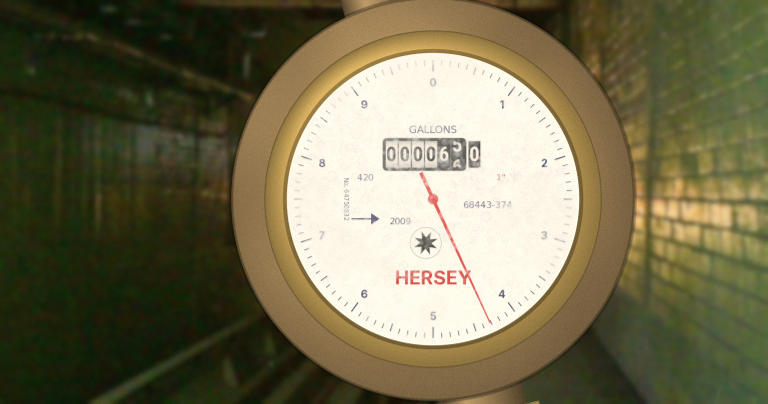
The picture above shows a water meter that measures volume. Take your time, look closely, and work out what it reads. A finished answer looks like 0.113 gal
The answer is 654.3 gal
